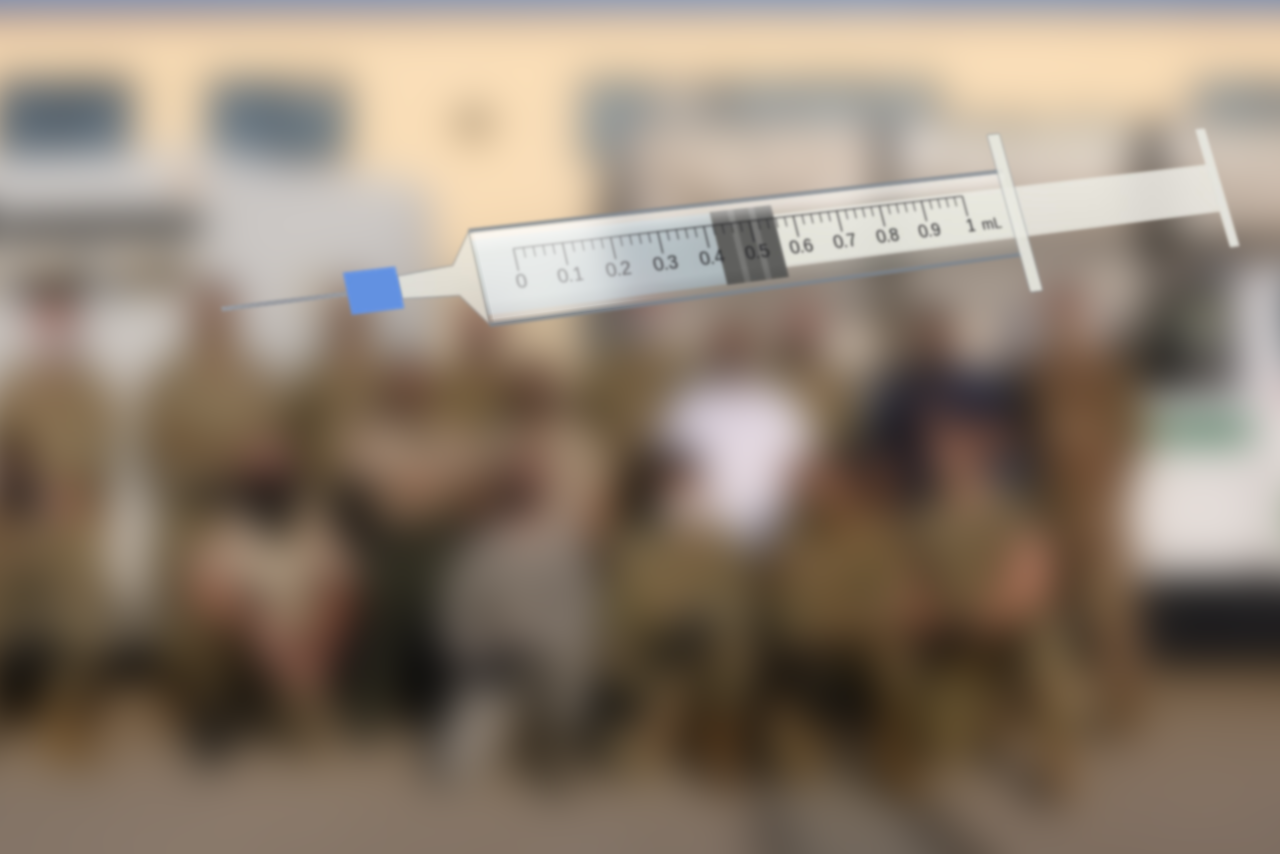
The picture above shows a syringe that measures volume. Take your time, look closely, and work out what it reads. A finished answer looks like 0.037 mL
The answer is 0.42 mL
